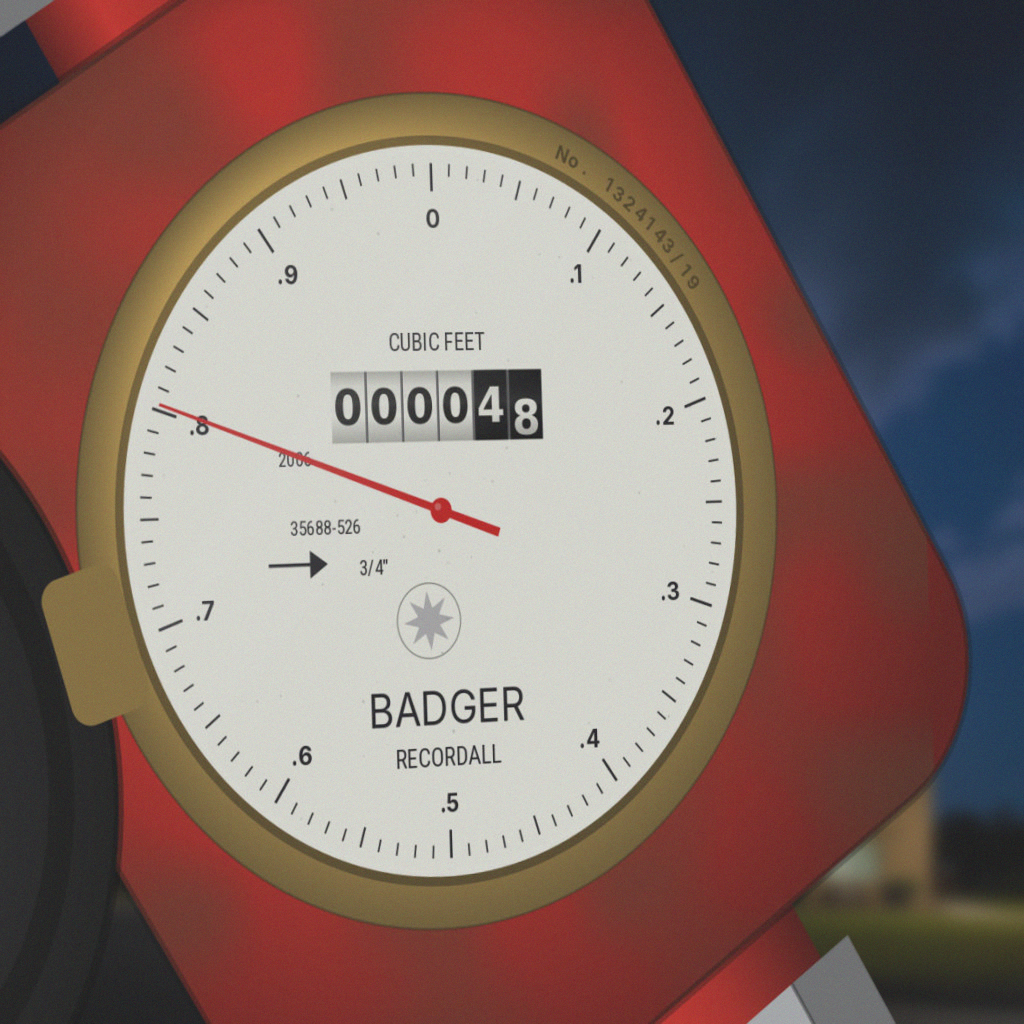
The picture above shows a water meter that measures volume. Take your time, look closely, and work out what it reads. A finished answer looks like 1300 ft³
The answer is 47.80 ft³
